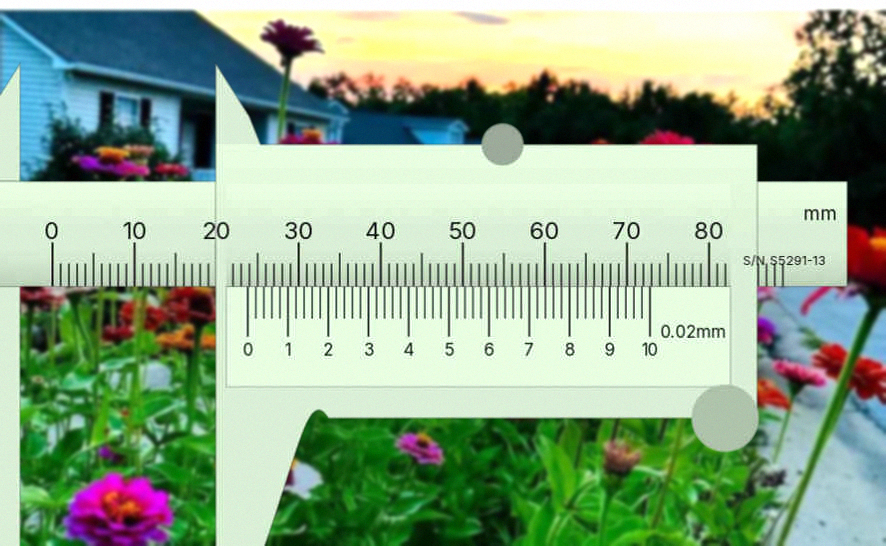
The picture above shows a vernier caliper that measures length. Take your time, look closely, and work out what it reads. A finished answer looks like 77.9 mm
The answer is 23.8 mm
